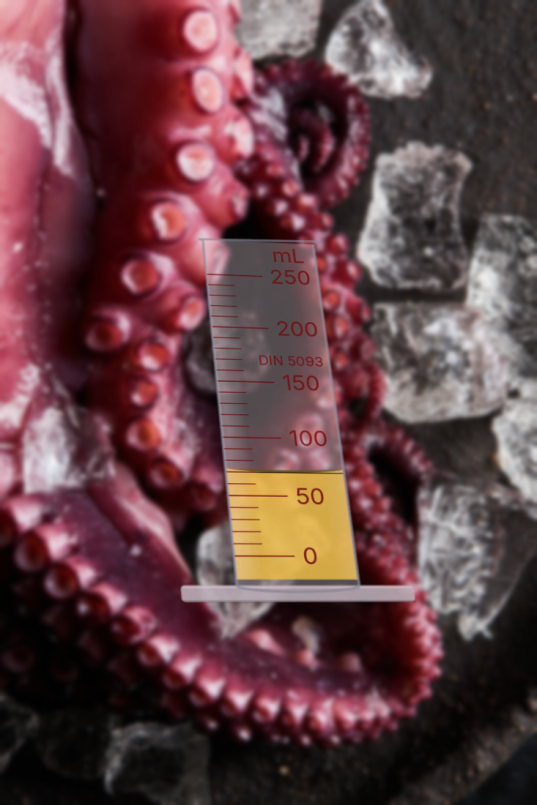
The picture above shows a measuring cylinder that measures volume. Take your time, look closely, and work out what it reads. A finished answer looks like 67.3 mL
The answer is 70 mL
